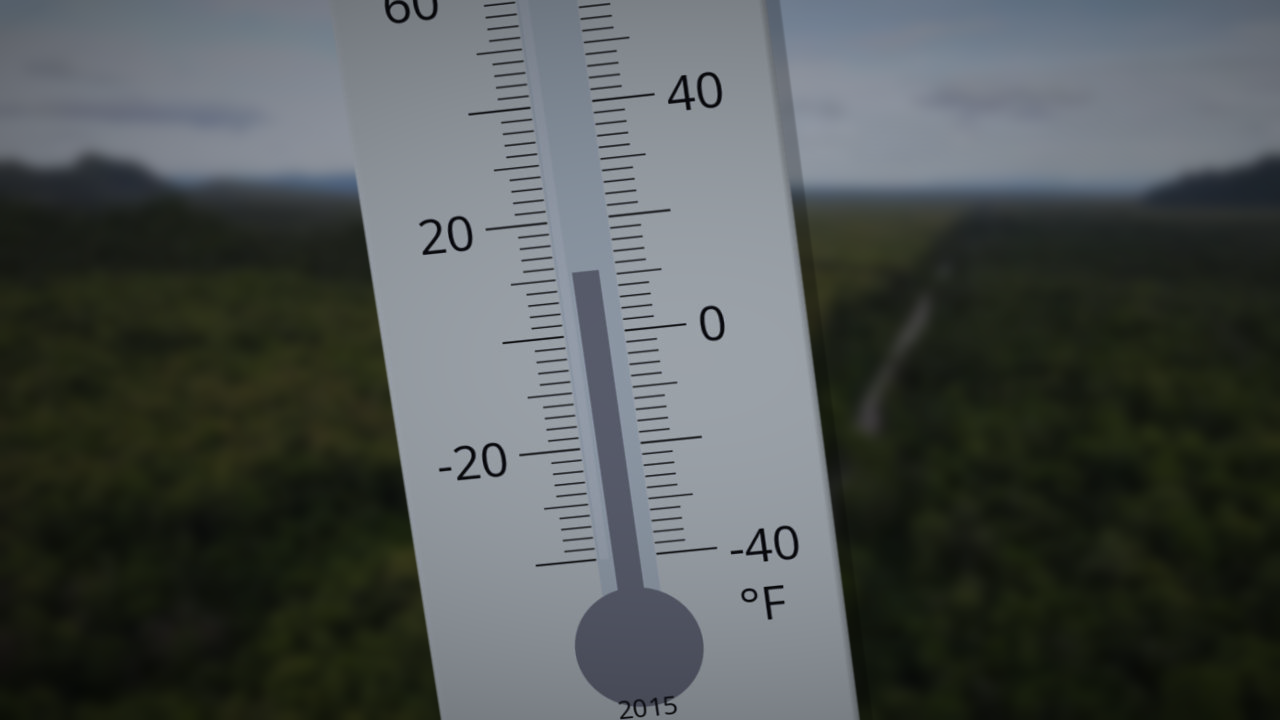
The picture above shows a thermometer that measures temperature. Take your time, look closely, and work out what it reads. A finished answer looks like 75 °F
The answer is 11 °F
